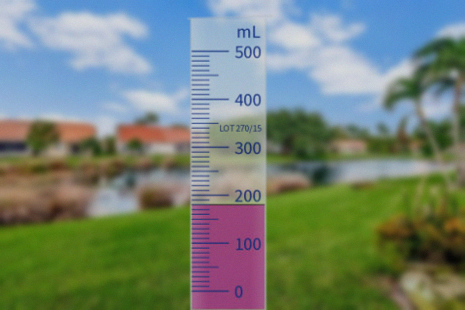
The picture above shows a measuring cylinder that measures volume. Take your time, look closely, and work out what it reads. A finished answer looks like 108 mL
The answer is 180 mL
